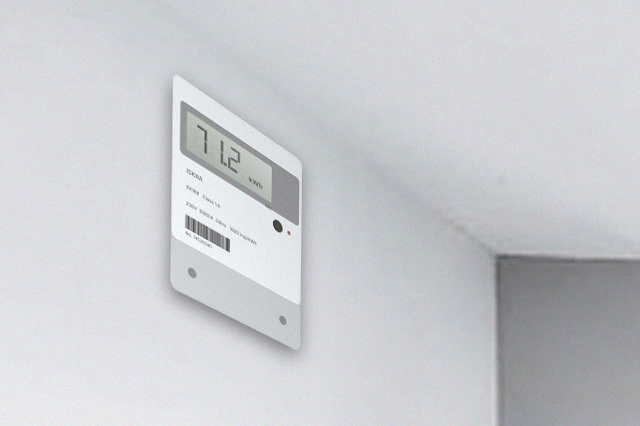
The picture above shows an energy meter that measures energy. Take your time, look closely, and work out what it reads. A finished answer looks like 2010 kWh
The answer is 71.2 kWh
